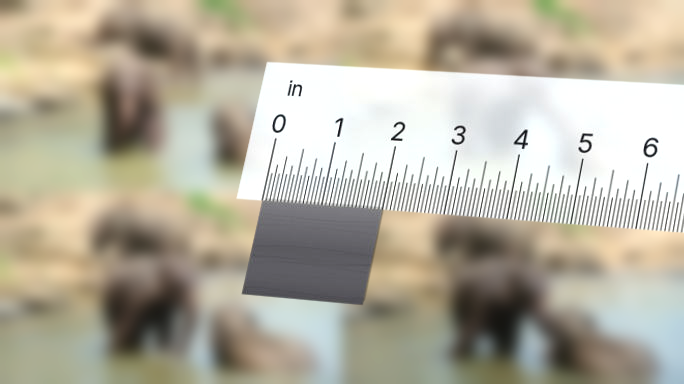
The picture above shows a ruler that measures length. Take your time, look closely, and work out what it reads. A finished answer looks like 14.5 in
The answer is 2 in
